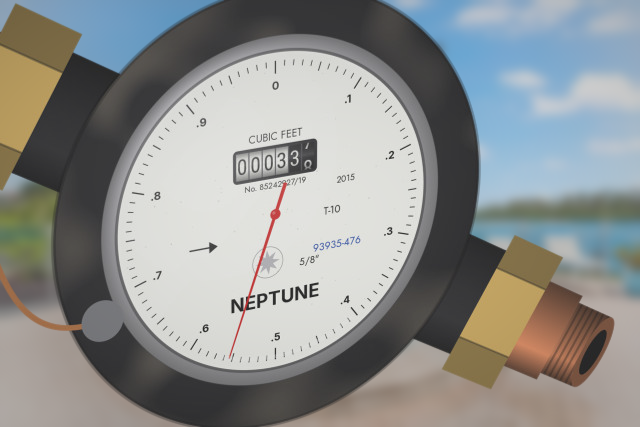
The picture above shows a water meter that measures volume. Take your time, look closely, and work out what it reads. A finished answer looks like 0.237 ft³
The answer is 337.55 ft³
